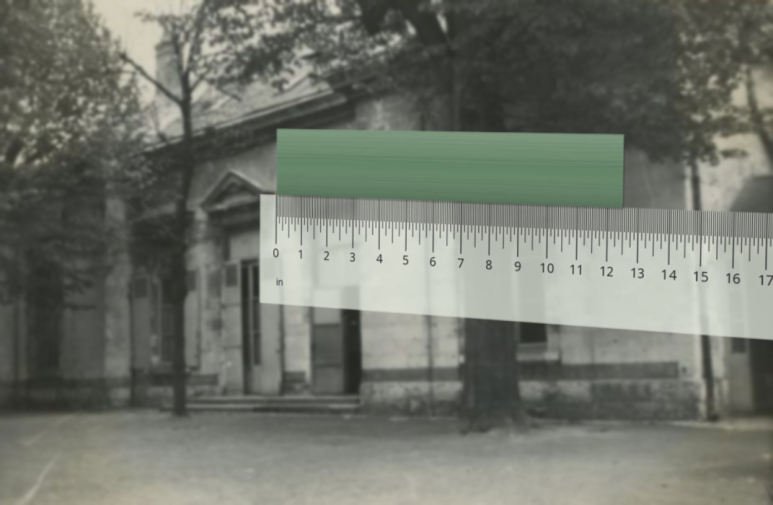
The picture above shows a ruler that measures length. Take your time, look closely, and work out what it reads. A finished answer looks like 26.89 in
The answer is 12.5 in
